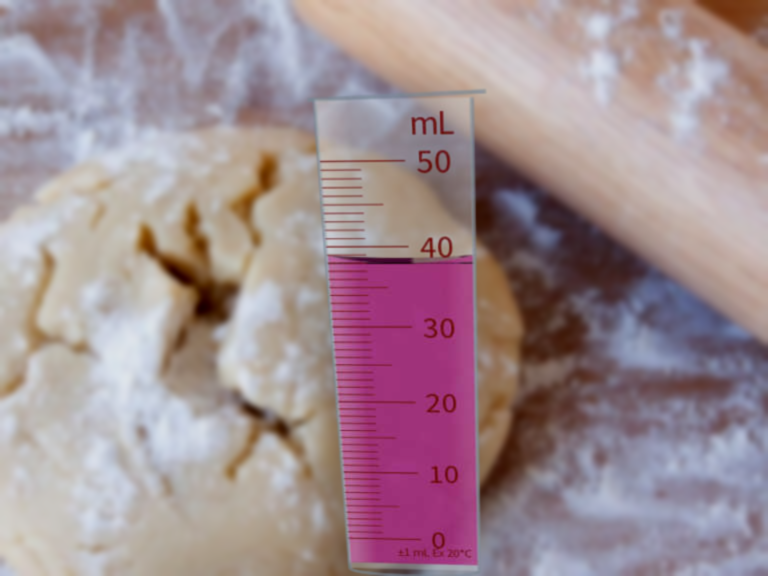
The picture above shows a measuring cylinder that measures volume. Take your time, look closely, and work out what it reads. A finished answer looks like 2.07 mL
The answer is 38 mL
